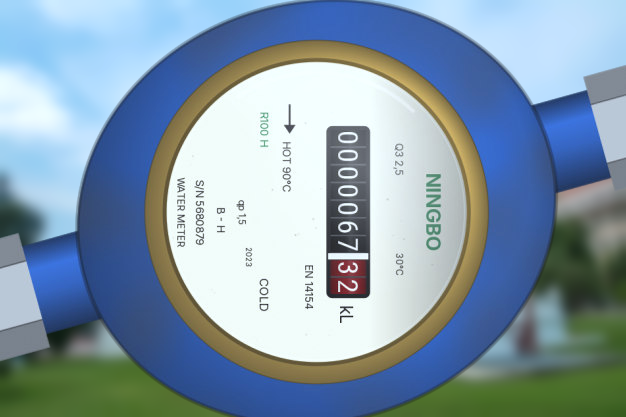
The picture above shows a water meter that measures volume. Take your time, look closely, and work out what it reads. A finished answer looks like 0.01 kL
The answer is 67.32 kL
